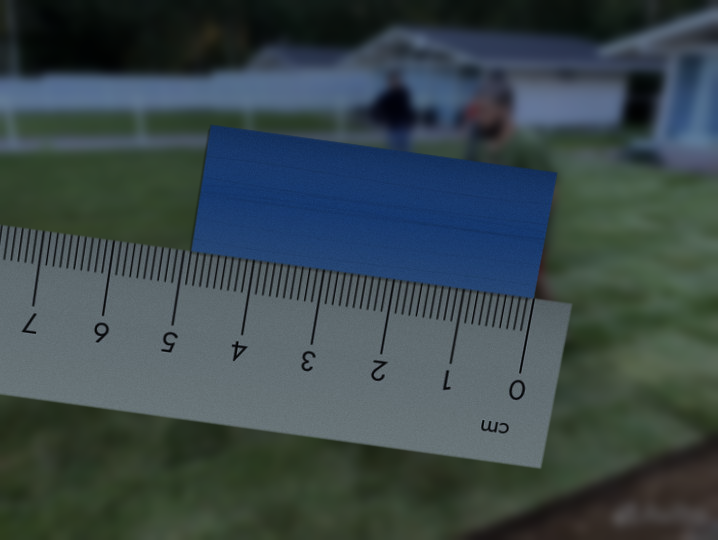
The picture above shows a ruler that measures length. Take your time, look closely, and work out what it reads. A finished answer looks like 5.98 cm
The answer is 4.9 cm
